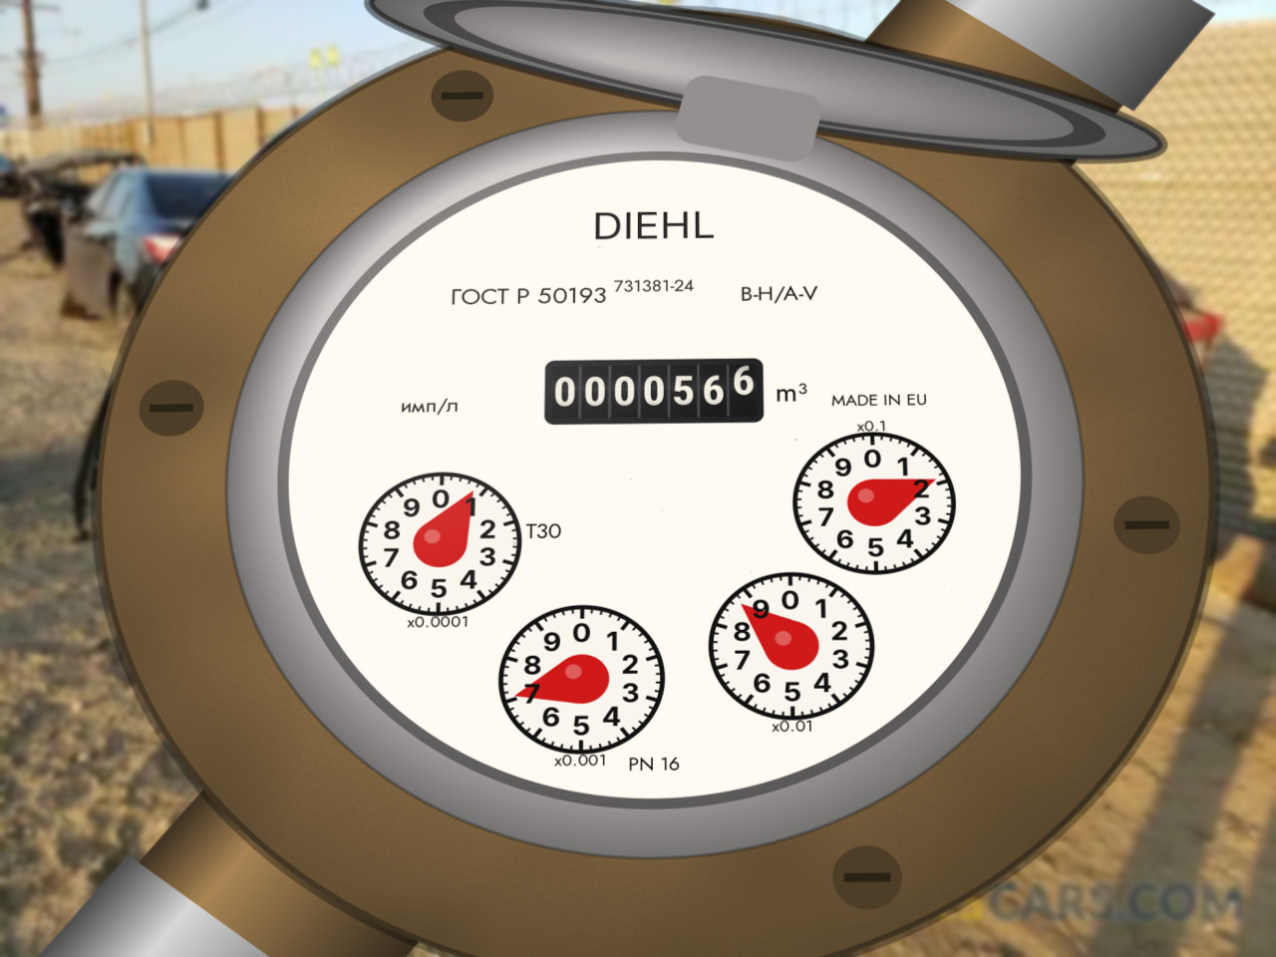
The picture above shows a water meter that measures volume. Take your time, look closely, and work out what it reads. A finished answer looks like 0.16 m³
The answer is 566.1870 m³
